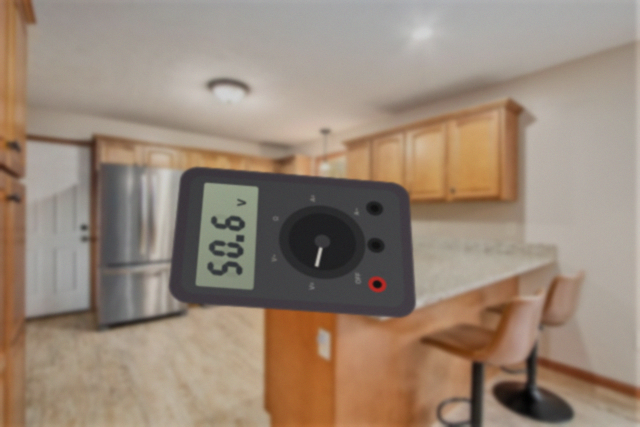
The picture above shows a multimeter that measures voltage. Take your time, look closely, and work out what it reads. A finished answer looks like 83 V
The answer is 50.6 V
